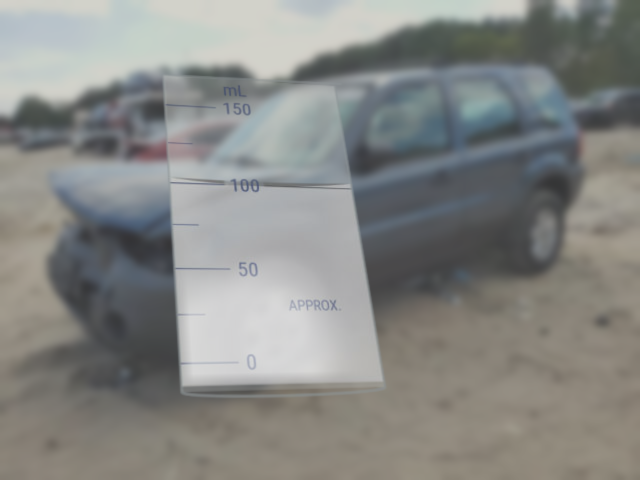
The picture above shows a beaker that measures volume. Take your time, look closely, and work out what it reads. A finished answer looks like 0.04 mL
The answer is 100 mL
